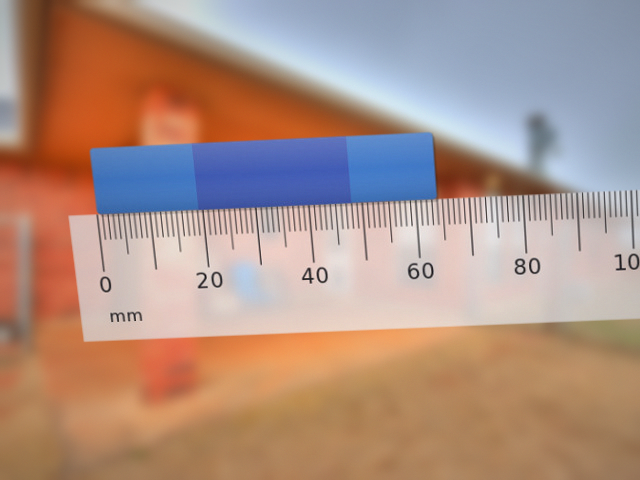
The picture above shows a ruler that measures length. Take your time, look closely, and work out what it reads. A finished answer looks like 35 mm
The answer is 64 mm
